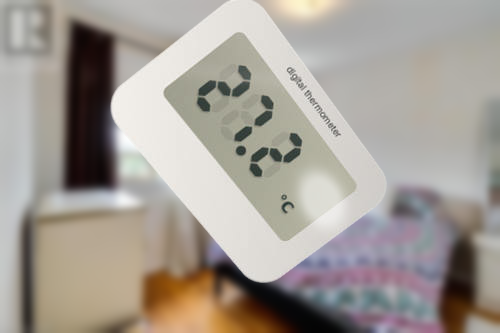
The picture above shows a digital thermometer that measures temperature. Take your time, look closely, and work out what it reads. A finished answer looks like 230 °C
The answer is 27.2 °C
